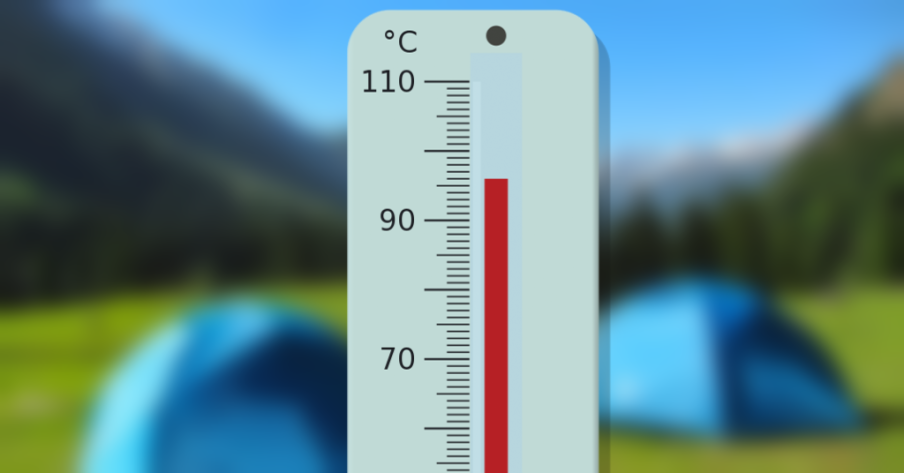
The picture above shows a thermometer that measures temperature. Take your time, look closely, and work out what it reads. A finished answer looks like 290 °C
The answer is 96 °C
